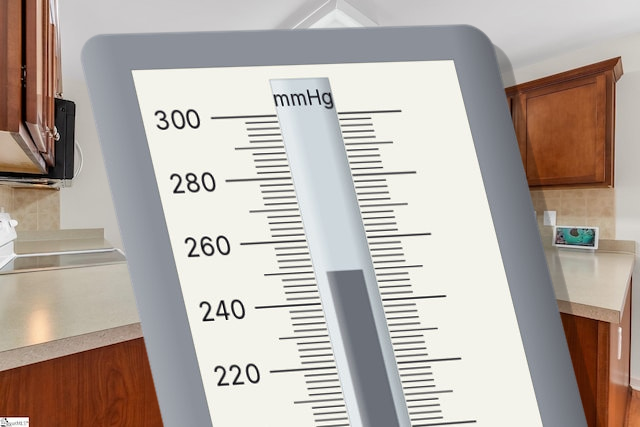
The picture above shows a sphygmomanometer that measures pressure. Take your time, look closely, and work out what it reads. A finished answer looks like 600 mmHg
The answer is 250 mmHg
